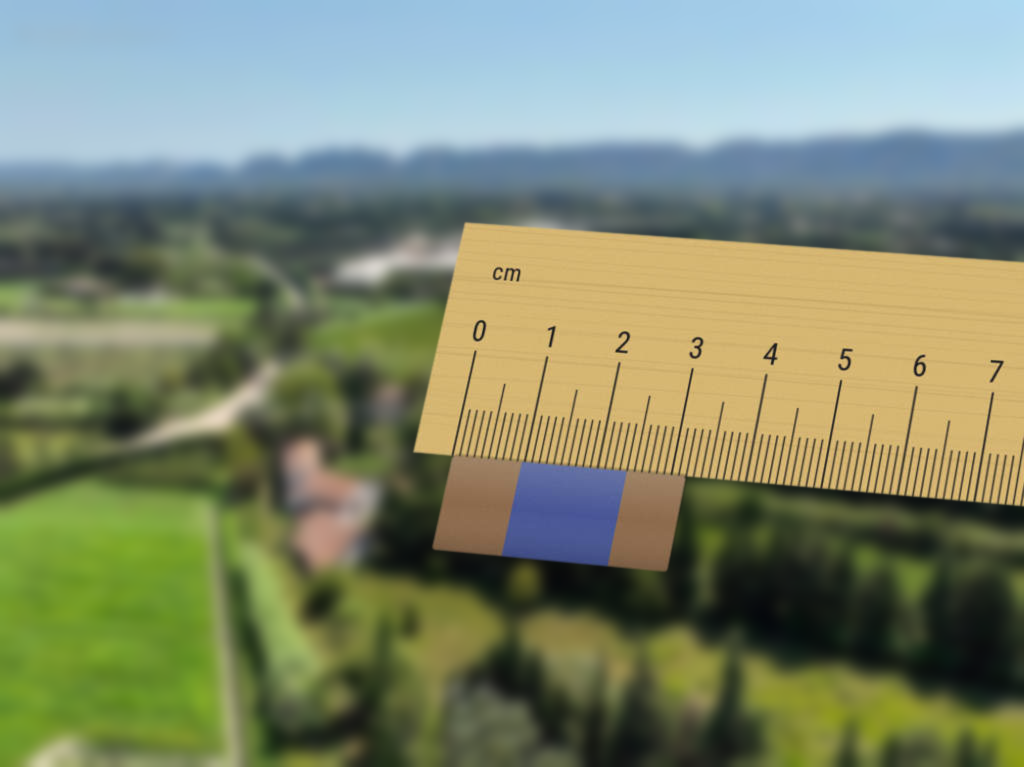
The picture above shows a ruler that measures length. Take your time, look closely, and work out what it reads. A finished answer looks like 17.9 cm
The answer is 3.2 cm
